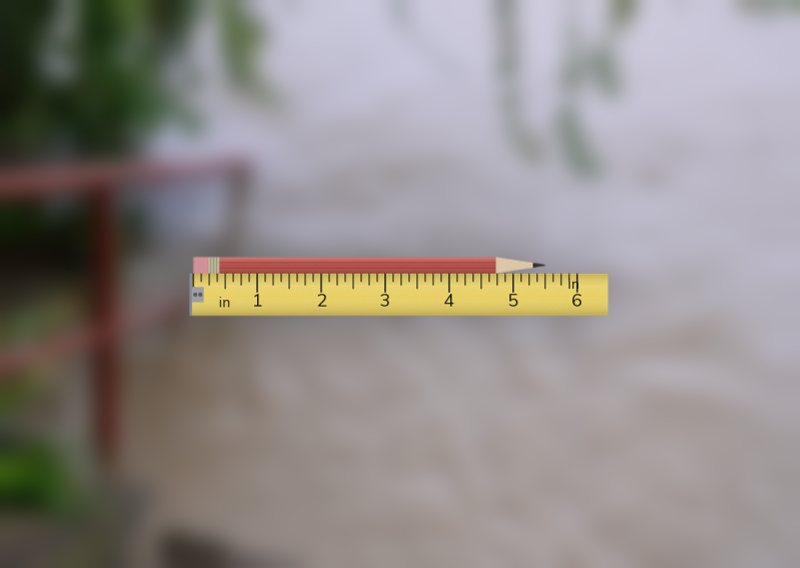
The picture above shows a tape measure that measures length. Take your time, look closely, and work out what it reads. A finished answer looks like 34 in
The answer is 5.5 in
